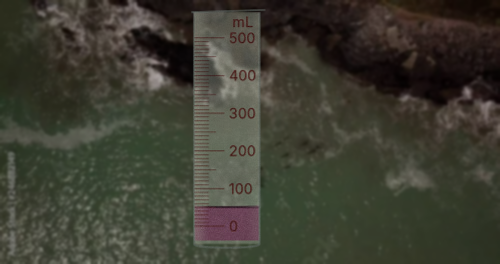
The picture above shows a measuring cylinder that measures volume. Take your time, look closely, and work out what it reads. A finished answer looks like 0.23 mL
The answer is 50 mL
